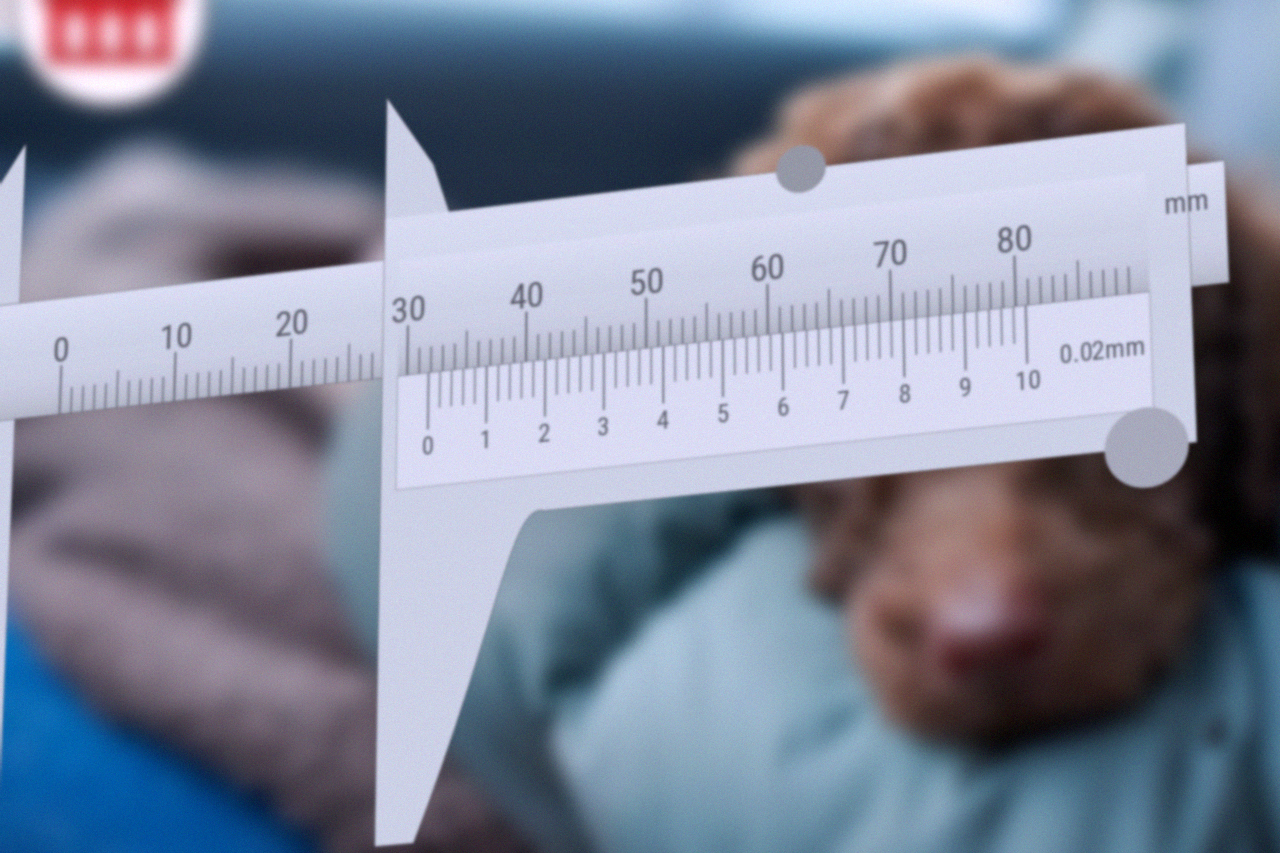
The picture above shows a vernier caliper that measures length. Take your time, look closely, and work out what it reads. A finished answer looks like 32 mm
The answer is 31.8 mm
